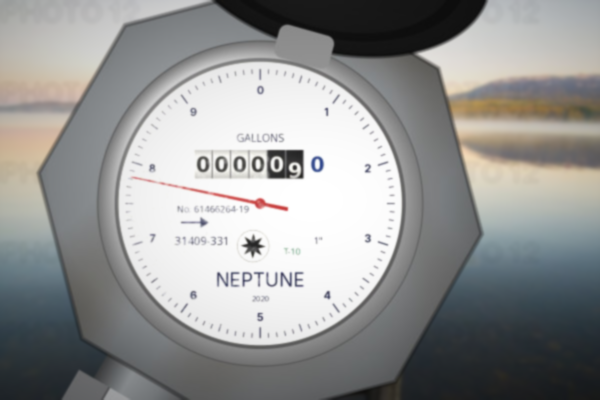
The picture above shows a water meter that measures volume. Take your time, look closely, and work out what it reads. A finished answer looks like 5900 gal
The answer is 87.8 gal
